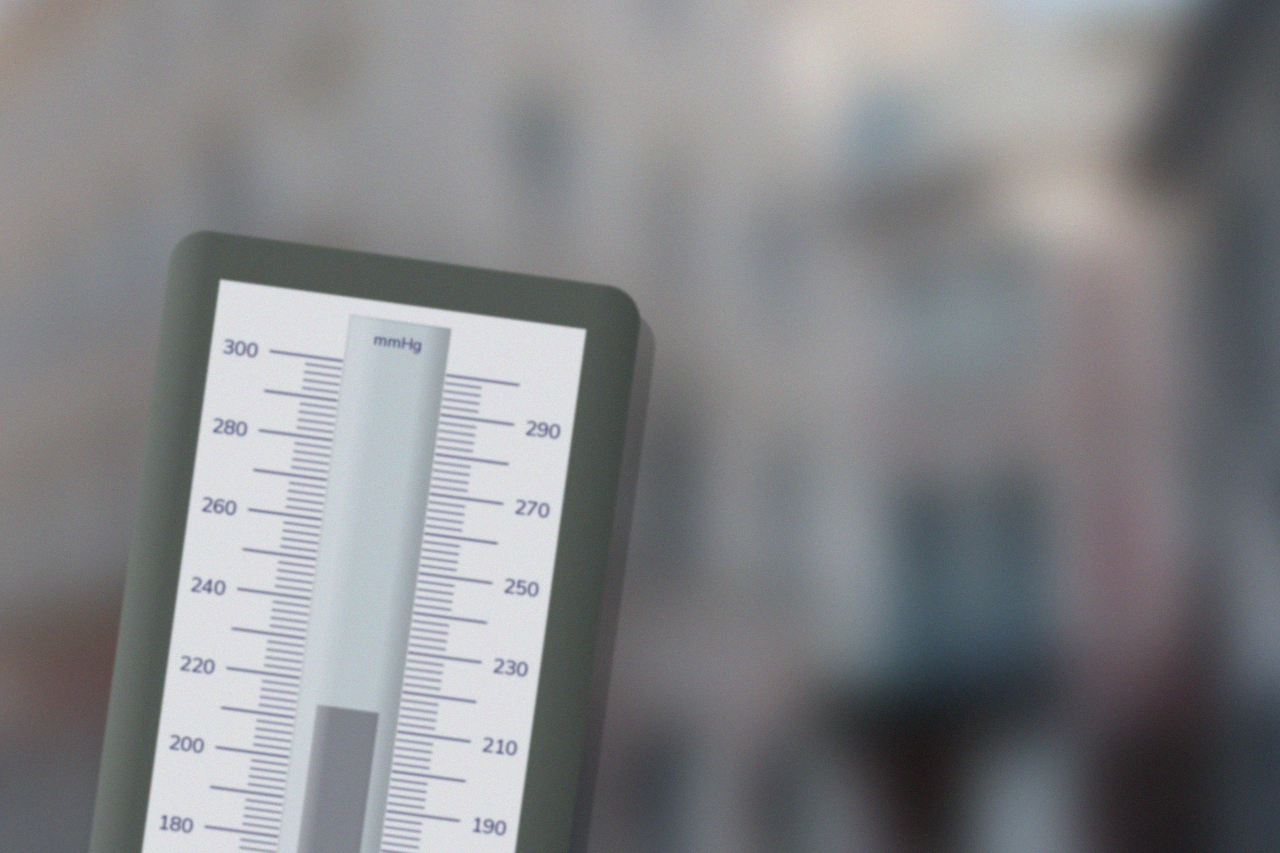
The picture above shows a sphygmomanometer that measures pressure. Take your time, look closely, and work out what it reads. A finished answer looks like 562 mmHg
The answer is 214 mmHg
